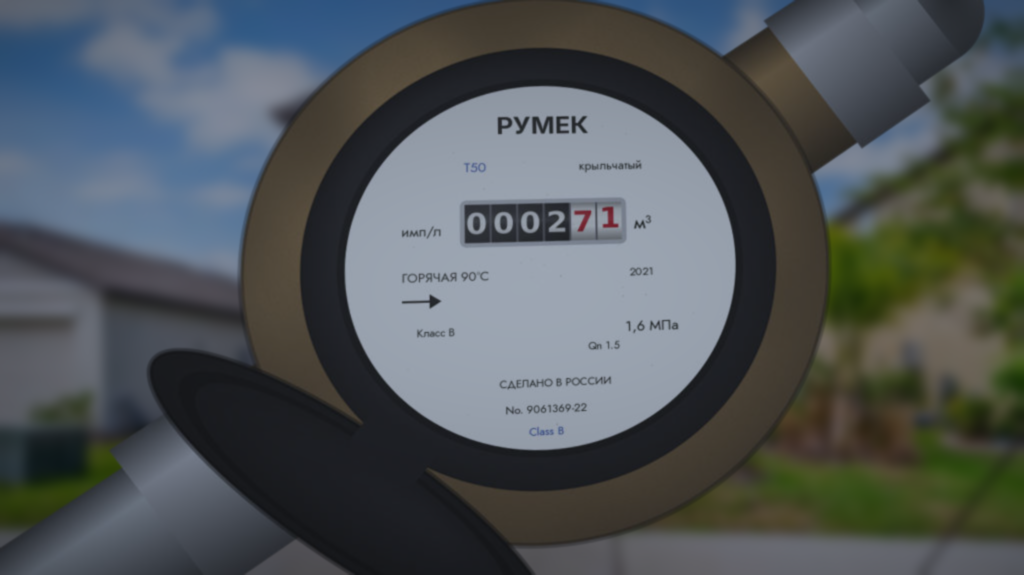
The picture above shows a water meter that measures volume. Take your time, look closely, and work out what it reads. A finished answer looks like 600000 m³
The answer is 2.71 m³
